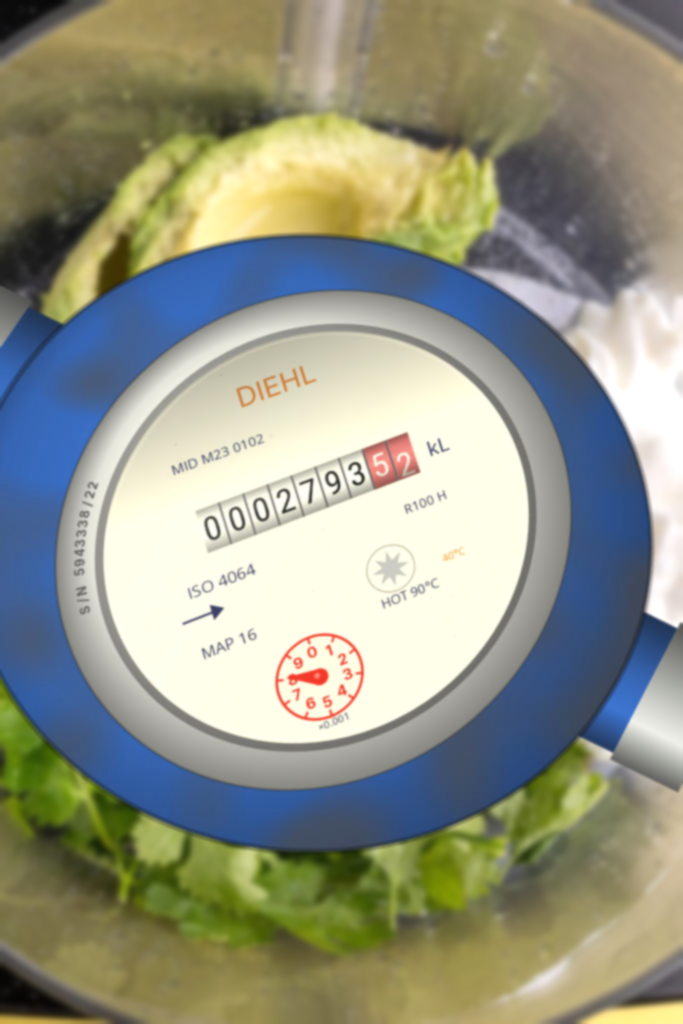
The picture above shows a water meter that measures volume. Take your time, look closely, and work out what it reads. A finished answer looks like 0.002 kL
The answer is 2793.518 kL
